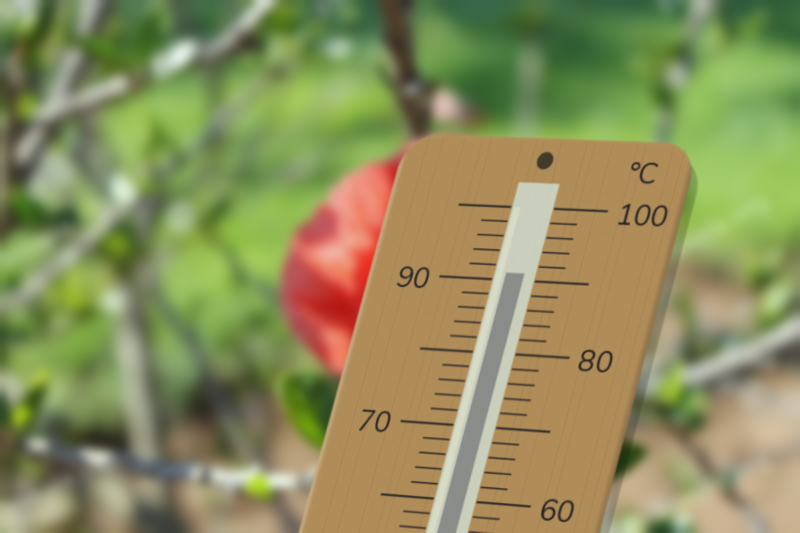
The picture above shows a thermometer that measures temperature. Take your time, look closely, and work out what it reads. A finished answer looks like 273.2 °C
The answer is 91 °C
